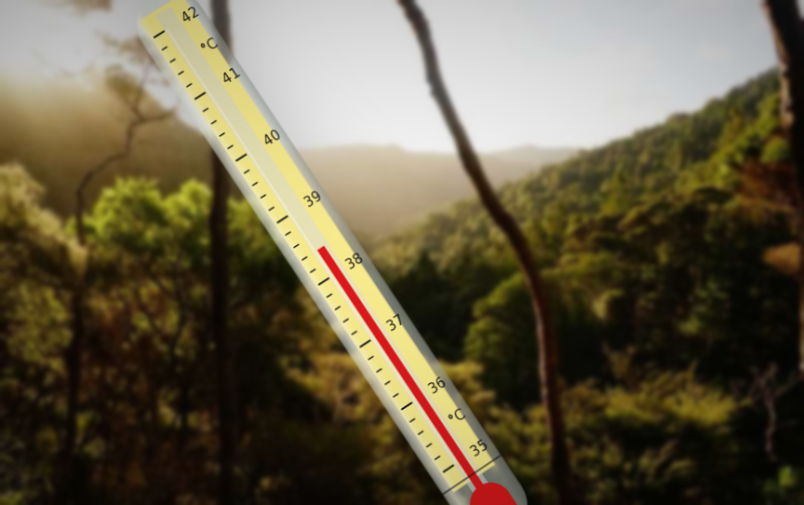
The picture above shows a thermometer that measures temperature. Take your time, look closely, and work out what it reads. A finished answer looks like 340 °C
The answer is 38.4 °C
